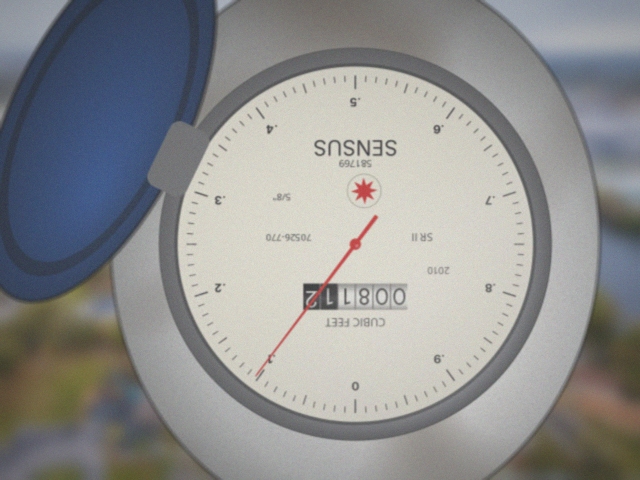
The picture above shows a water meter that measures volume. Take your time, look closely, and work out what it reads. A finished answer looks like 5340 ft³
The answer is 8112.10 ft³
